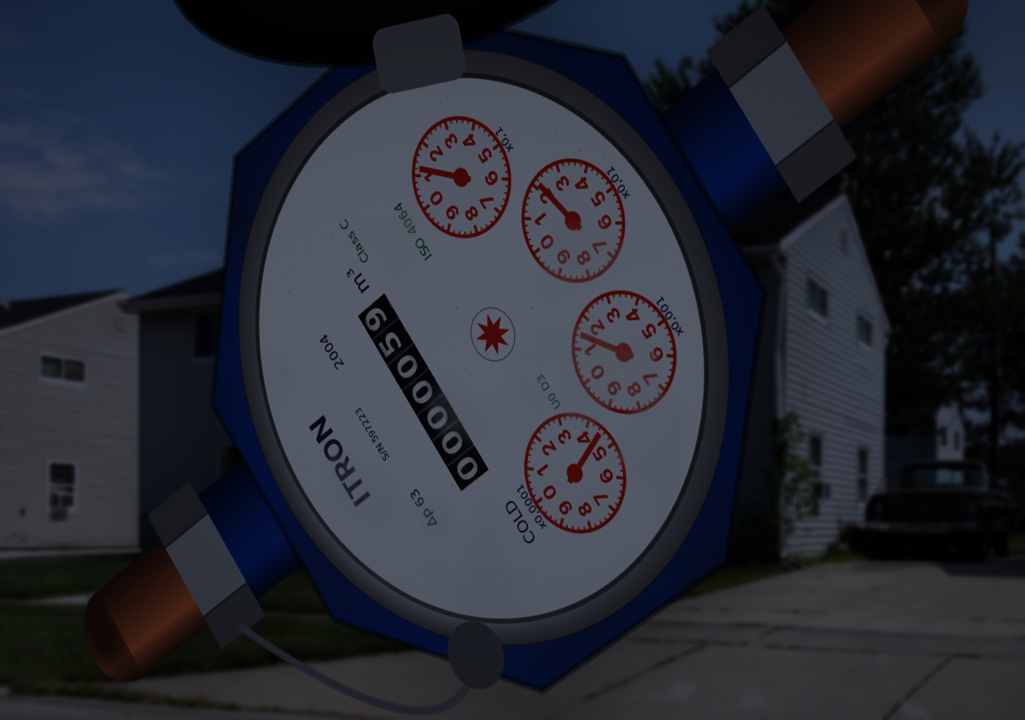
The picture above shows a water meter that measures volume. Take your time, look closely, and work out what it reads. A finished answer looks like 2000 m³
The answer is 59.1214 m³
